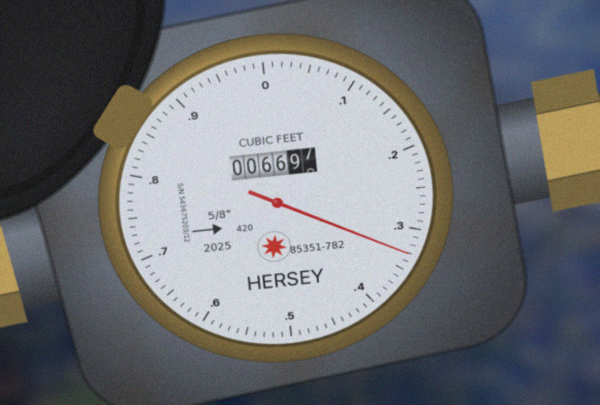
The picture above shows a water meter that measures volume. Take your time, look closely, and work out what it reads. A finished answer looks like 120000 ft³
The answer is 6697.33 ft³
